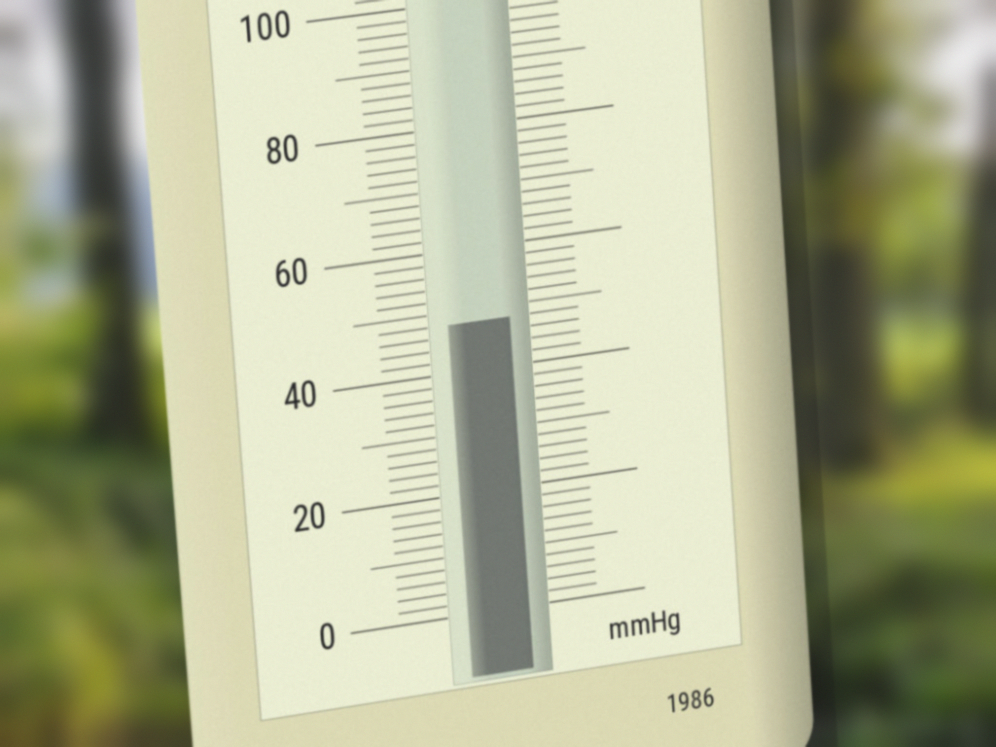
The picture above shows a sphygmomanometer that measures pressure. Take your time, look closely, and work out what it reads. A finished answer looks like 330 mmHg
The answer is 48 mmHg
